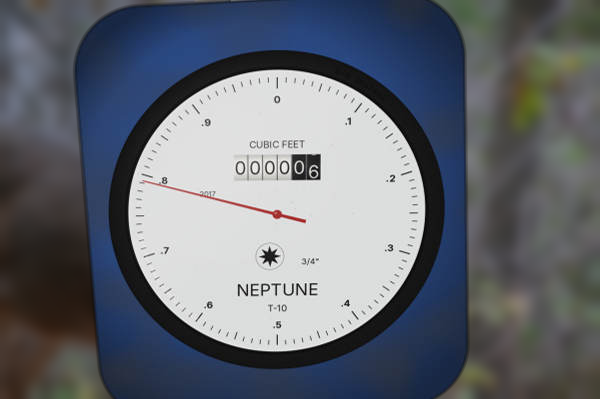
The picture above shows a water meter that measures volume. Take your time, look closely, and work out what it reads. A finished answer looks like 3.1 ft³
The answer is 5.79 ft³
